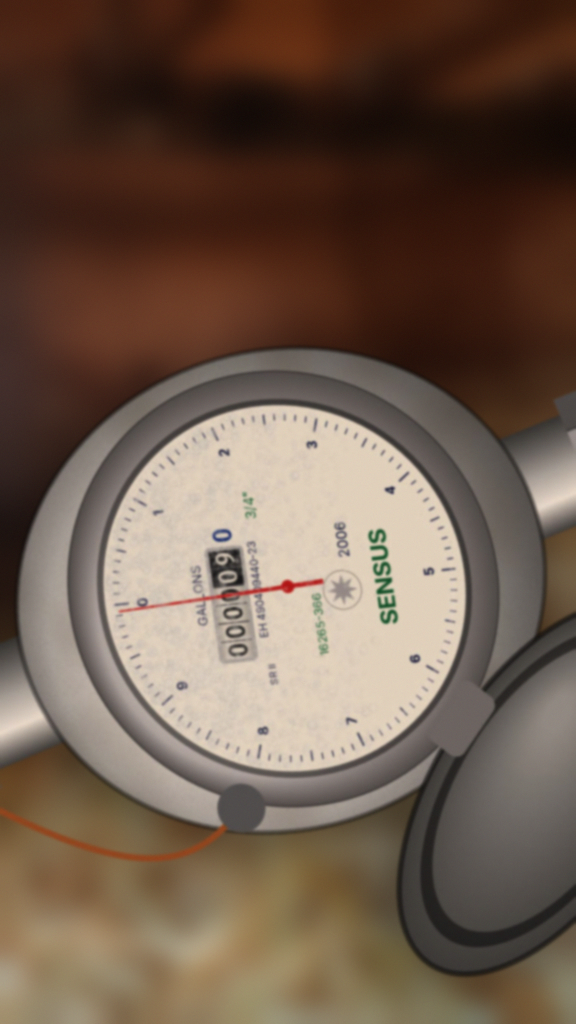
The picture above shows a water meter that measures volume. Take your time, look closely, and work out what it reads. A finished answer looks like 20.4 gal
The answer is 89.9 gal
